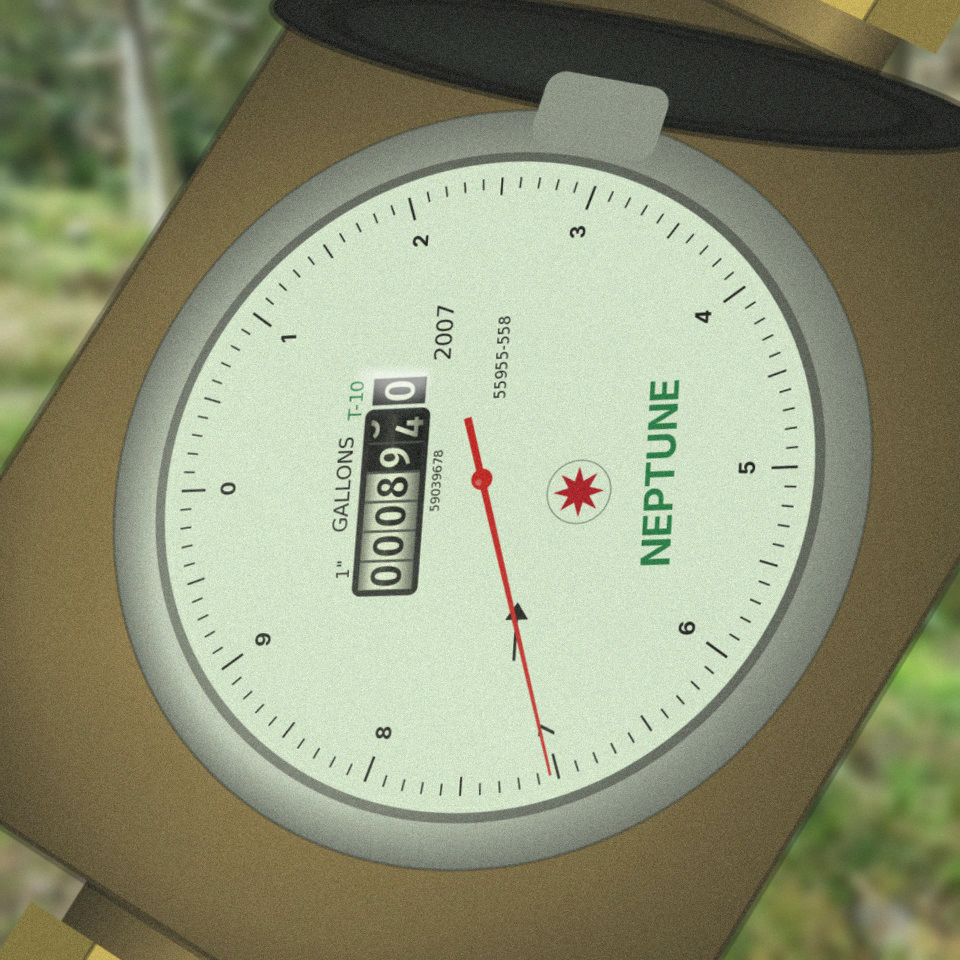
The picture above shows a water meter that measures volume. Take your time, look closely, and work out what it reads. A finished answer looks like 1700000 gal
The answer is 8937.0 gal
